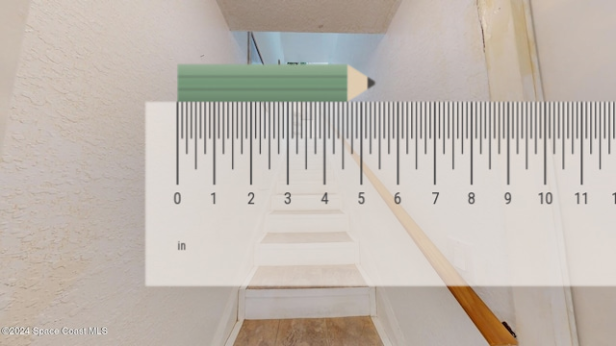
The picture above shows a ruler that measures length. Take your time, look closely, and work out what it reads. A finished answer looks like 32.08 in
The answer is 5.375 in
